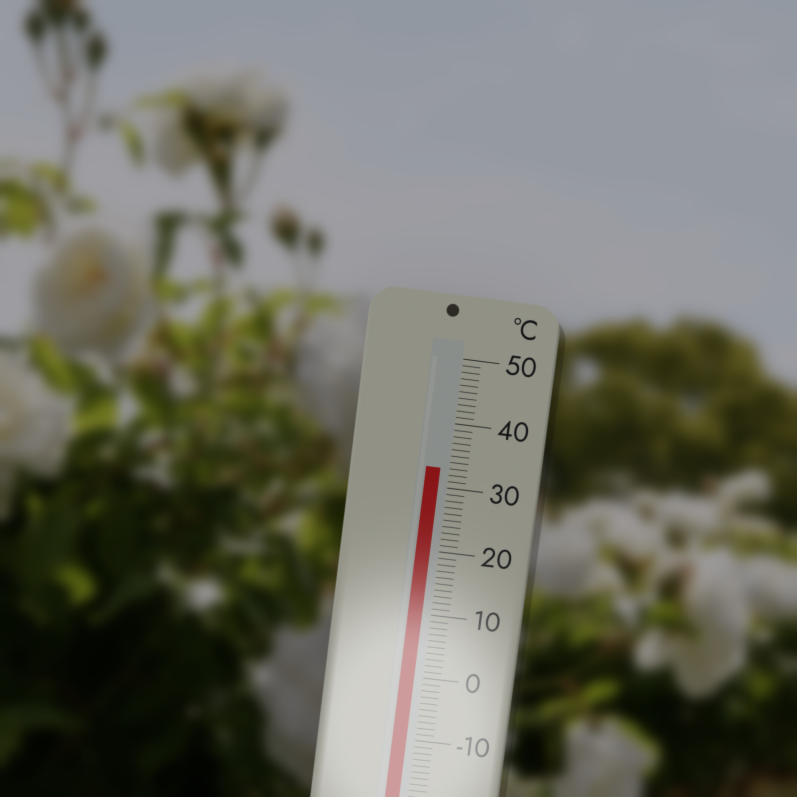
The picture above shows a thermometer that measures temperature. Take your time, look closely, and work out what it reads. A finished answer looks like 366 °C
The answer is 33 °C
